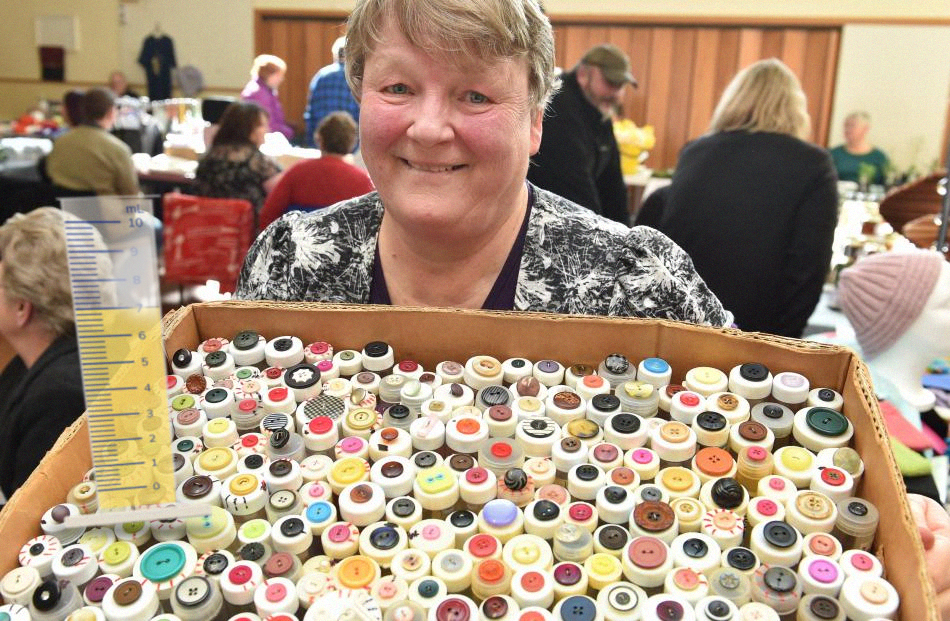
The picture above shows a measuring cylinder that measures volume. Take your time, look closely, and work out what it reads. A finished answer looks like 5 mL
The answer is 7 mL
